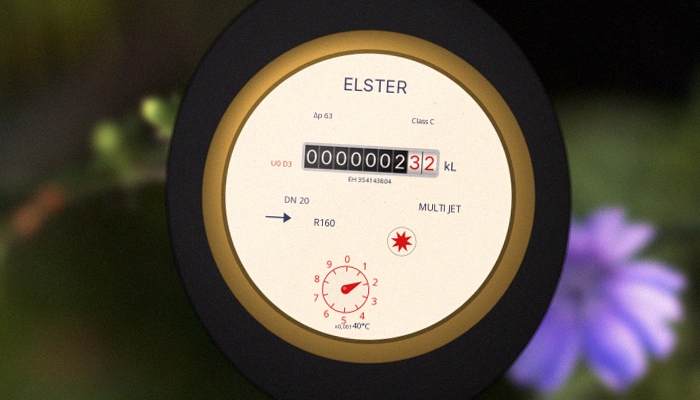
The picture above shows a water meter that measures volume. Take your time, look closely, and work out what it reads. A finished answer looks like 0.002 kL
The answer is 2.321 kL
